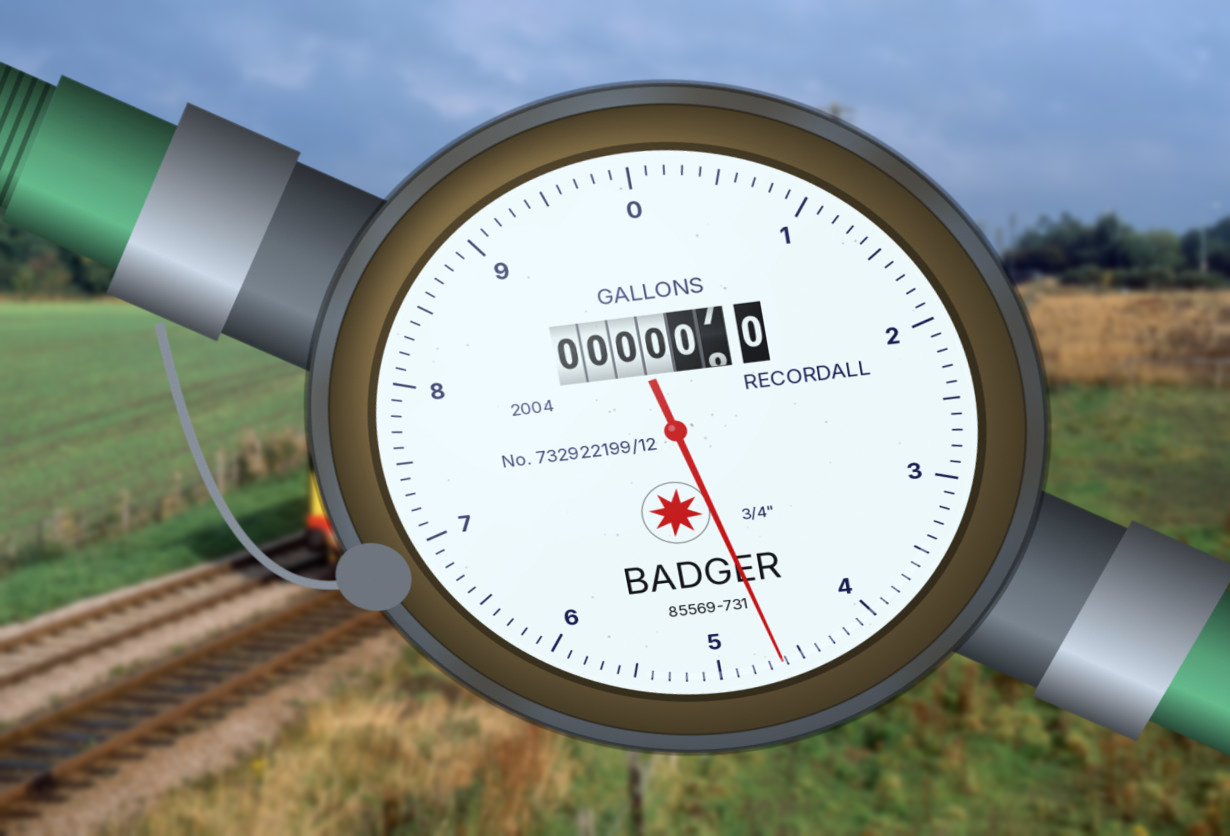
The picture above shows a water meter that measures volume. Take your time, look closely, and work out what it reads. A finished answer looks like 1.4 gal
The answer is 74.6 gal
